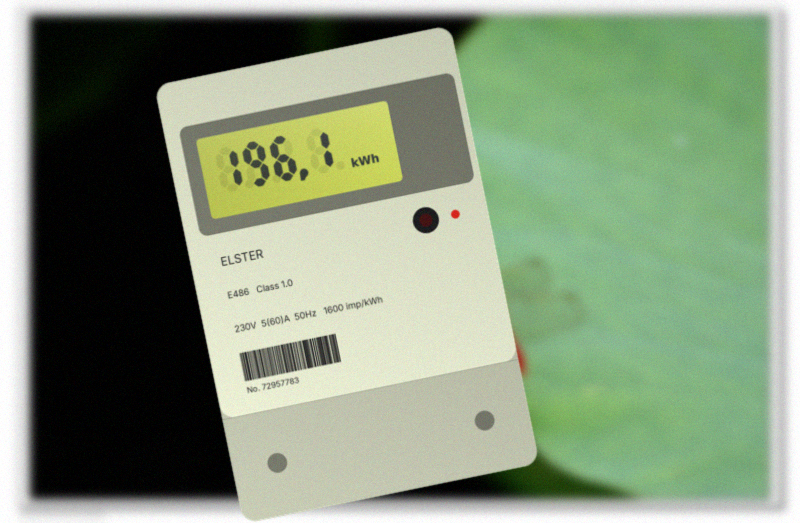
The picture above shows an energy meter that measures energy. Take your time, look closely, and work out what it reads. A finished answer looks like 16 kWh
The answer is 196.1 kWh
